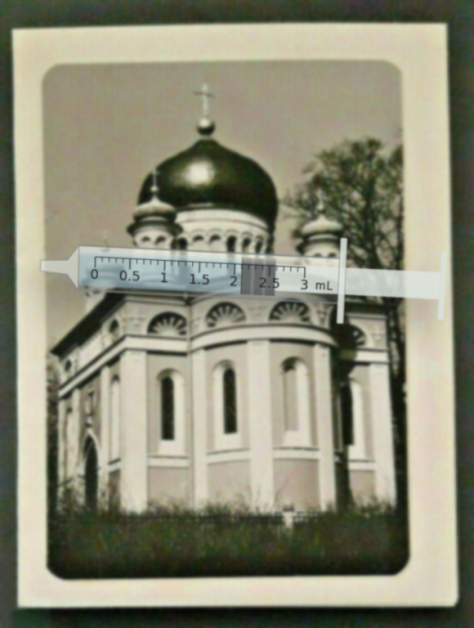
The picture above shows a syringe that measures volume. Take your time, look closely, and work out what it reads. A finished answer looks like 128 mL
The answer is 2.1 mL
